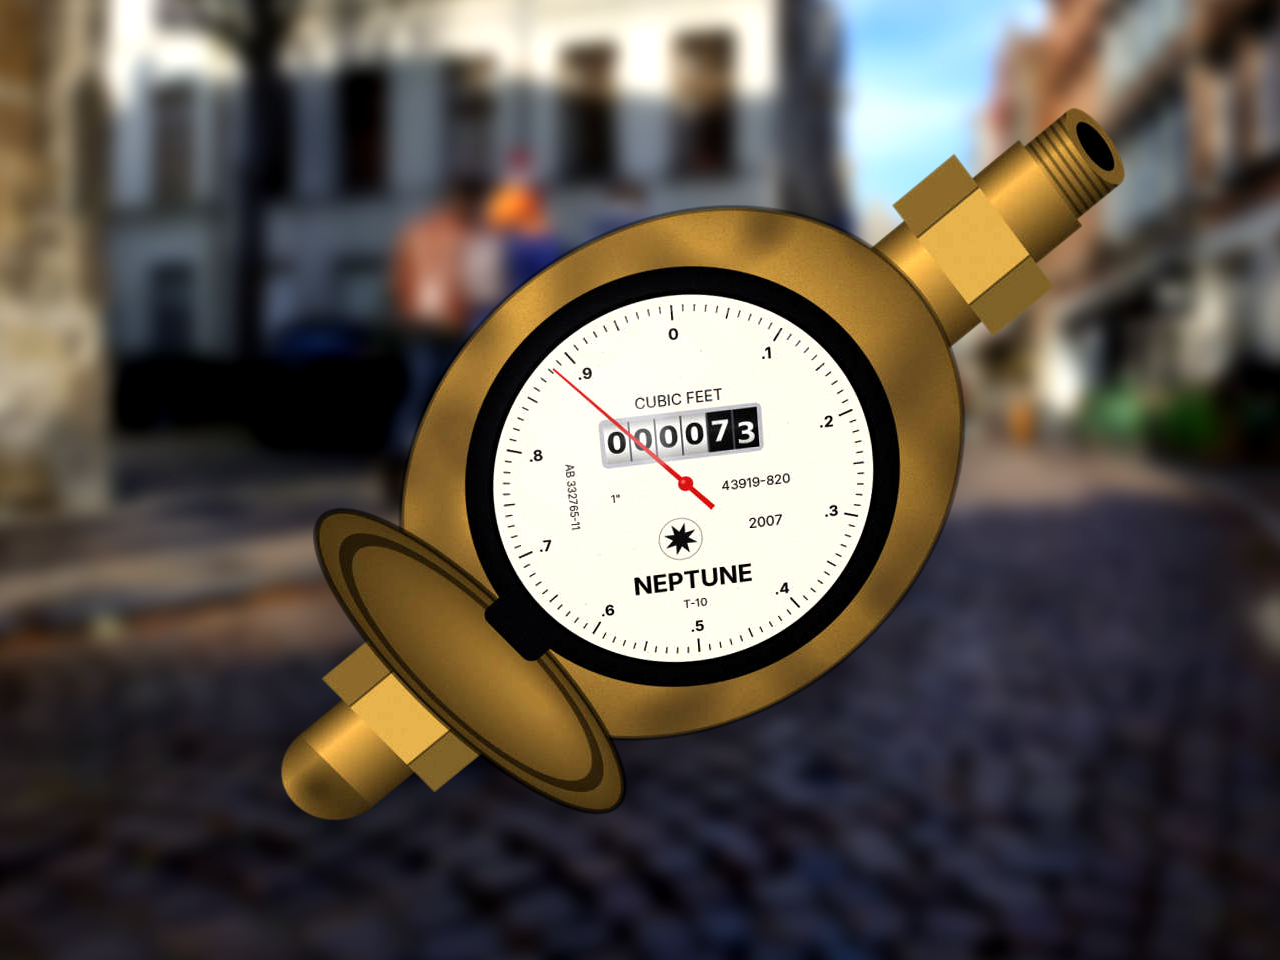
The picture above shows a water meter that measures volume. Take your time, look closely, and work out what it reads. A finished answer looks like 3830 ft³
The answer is 72.88 ft³
